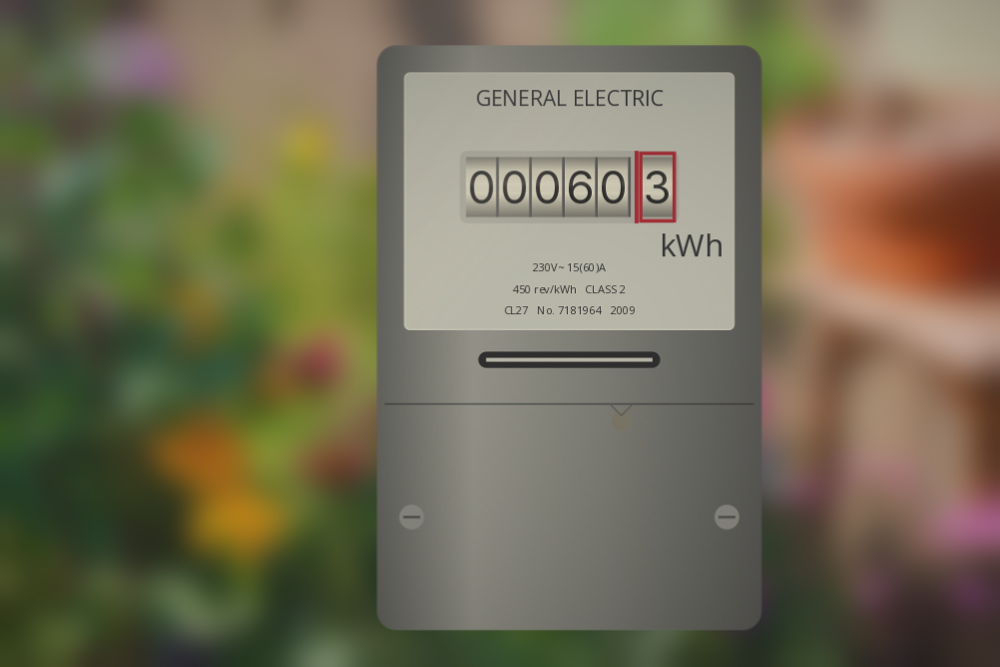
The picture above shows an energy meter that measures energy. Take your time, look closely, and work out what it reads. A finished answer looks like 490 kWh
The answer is 60.3 kWh
